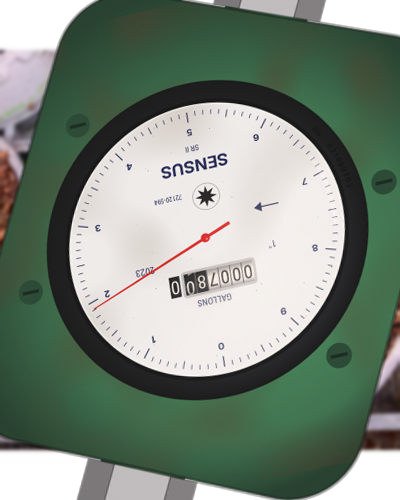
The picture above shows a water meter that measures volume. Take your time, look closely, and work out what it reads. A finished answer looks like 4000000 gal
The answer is 7801.9 gal
